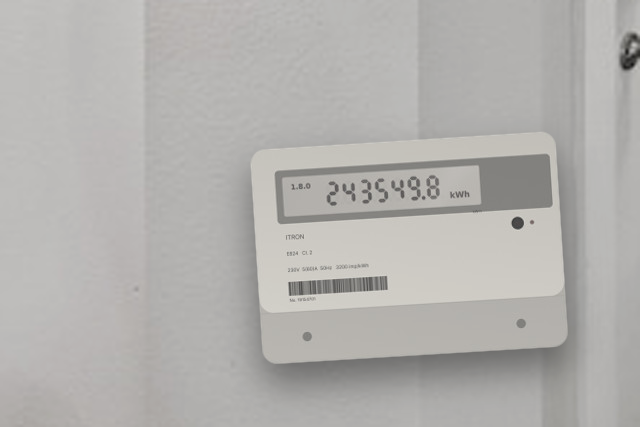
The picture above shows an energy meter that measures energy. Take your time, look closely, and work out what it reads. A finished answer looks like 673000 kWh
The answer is 243549.8 kWh
